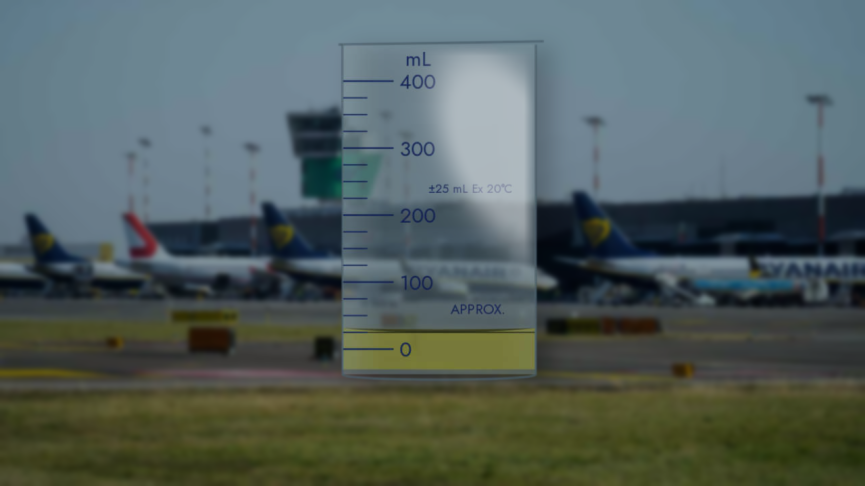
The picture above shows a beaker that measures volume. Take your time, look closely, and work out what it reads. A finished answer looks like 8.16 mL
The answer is 25 mL
